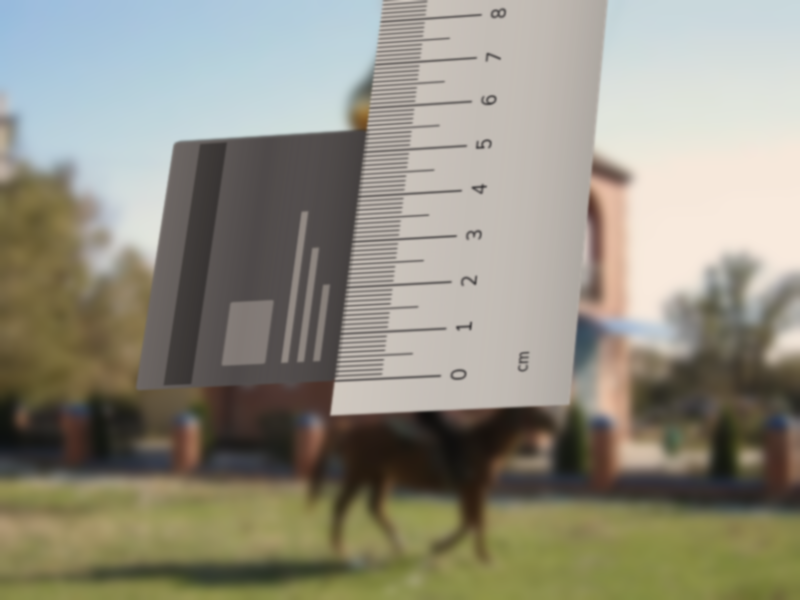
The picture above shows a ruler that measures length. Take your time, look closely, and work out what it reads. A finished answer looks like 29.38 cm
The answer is 5.5 cm
